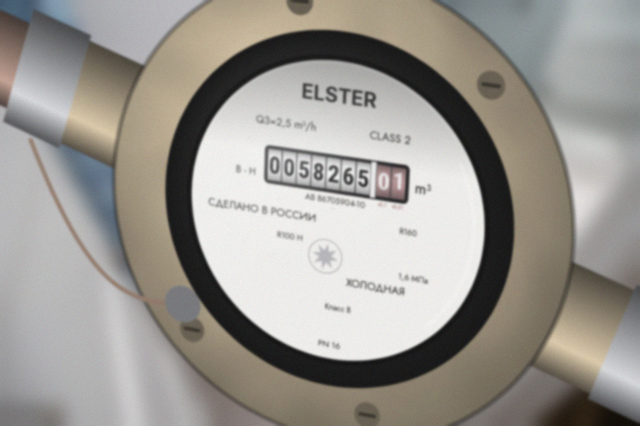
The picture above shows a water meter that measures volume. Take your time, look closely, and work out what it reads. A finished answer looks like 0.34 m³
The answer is 58265.01 m³
